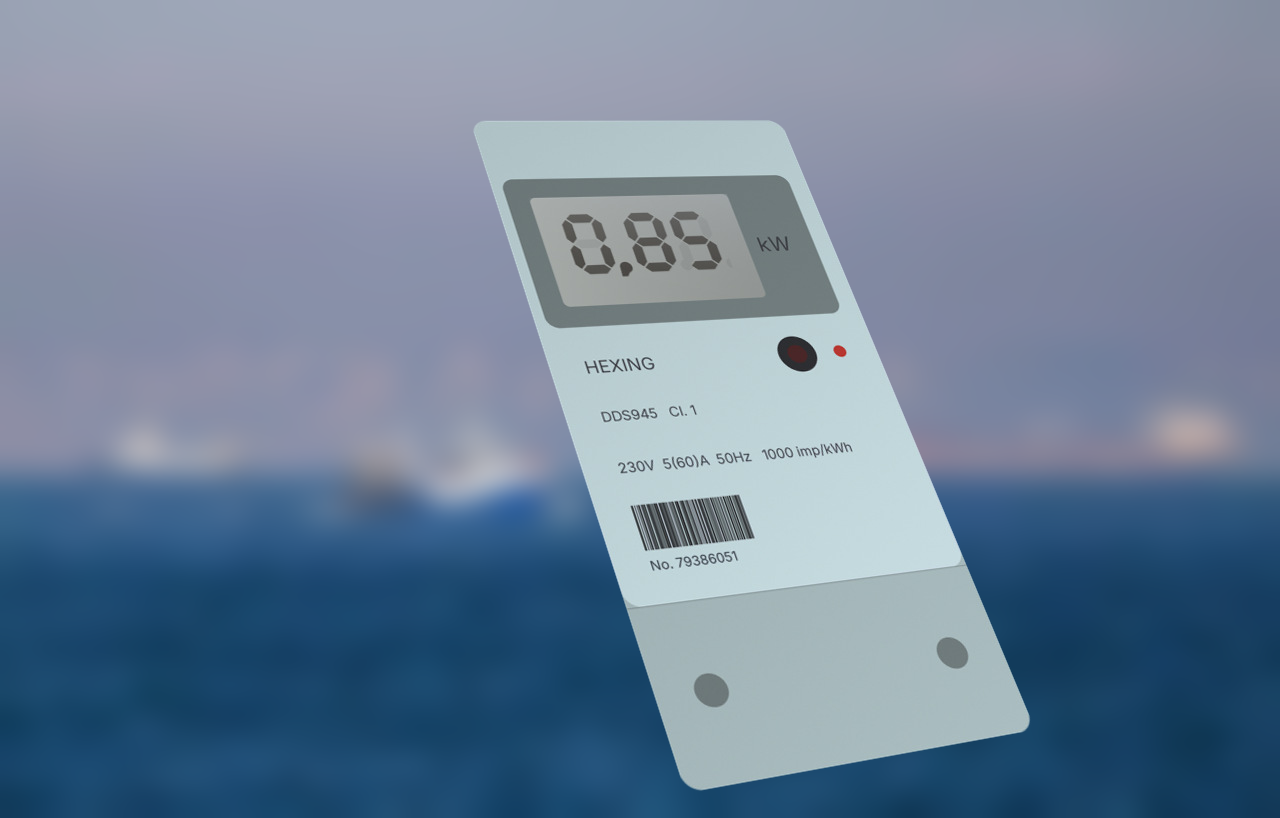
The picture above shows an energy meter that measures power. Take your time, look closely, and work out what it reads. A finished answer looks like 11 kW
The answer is 0.85 kW
